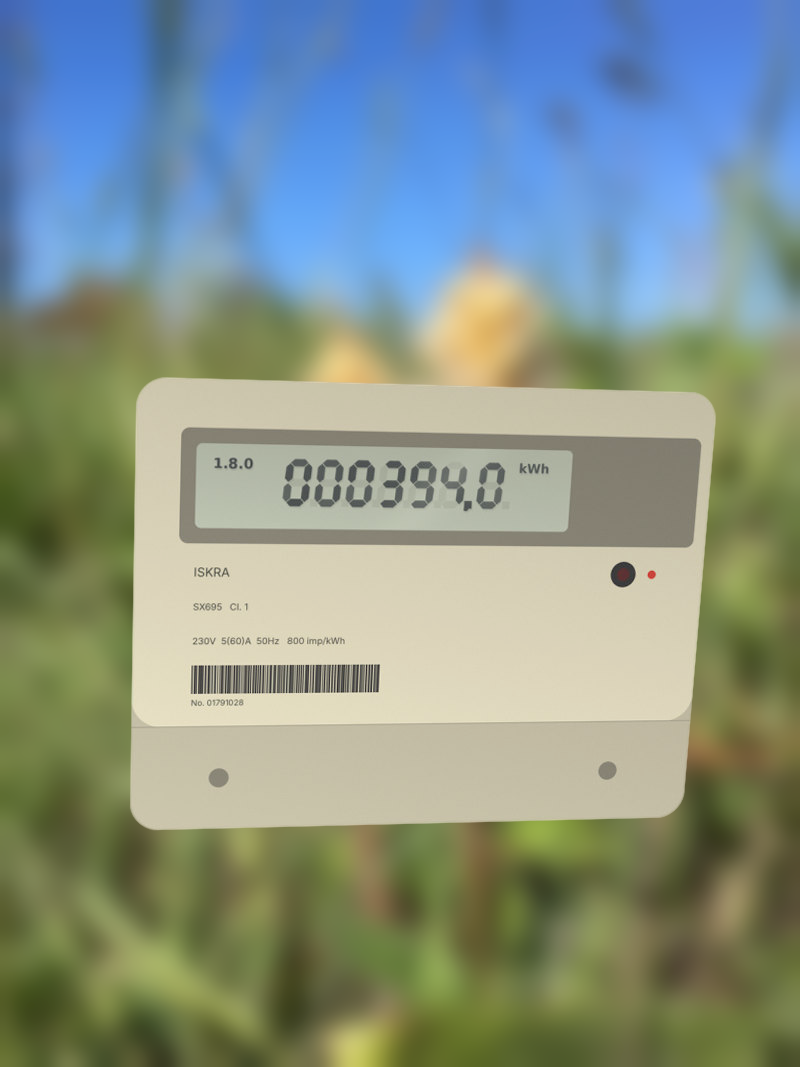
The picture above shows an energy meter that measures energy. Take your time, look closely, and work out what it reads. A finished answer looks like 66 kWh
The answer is 394.0 kWh
